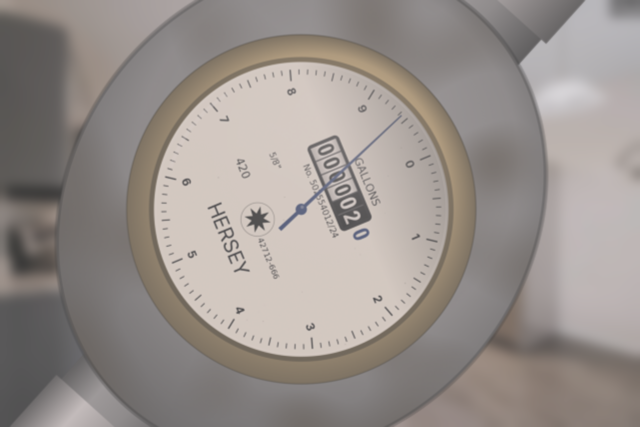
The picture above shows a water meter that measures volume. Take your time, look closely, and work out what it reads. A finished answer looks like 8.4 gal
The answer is 19.4 gal
